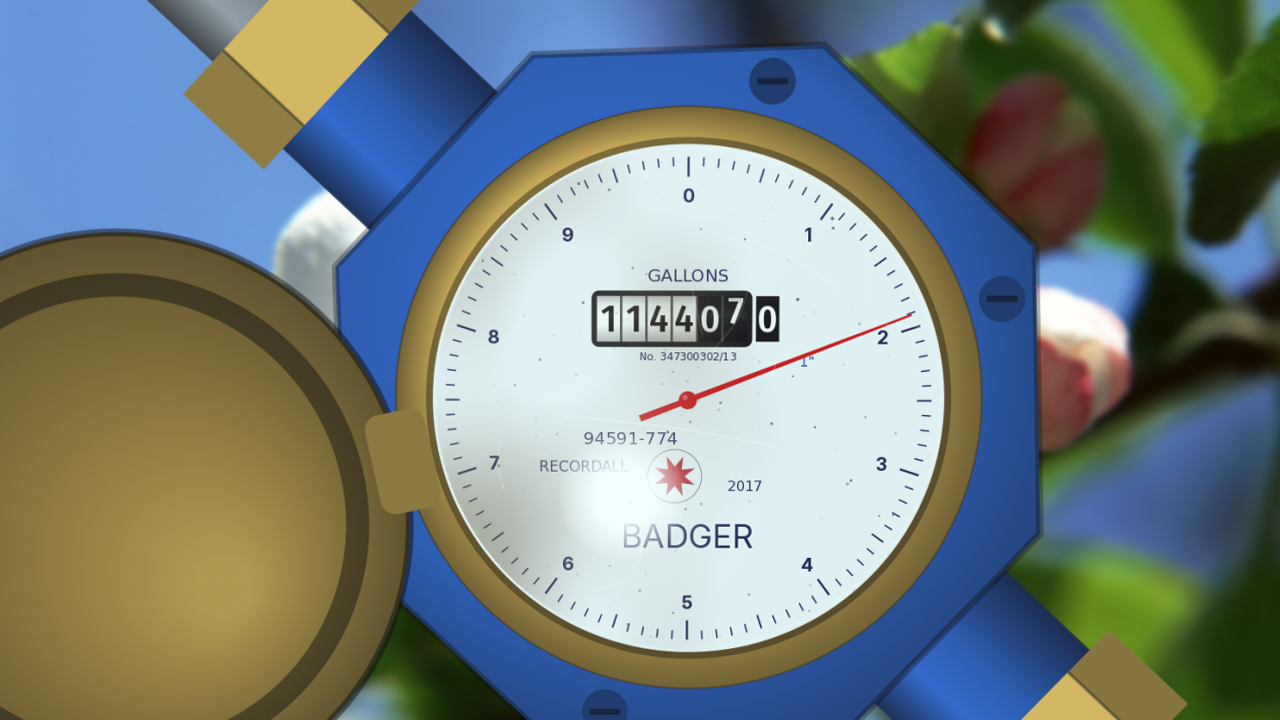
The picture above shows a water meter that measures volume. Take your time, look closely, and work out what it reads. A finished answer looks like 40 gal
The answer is 1144071.9 gal
